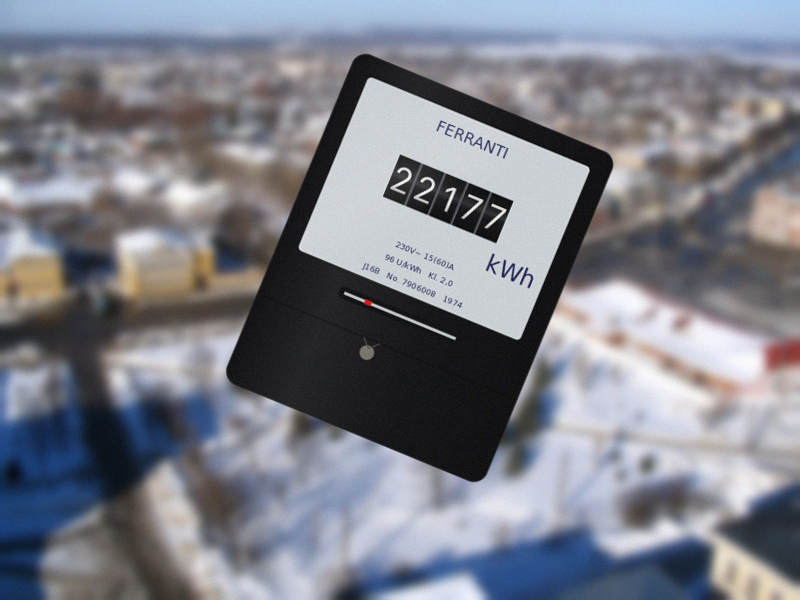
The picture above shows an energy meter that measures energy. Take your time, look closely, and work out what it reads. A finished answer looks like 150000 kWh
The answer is 22177 kWh
